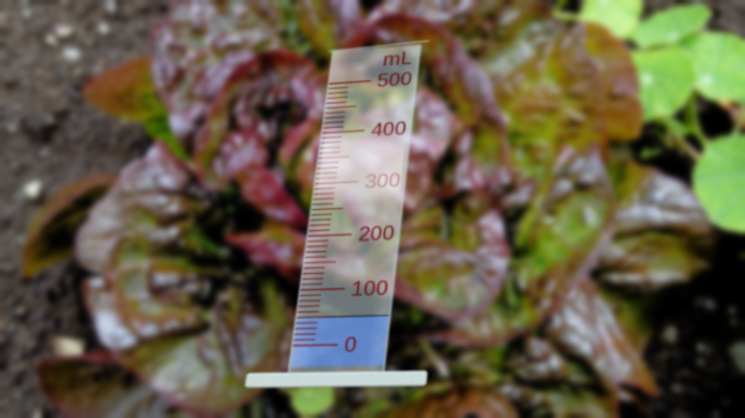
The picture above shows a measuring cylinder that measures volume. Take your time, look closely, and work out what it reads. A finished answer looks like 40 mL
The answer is 50 mL
